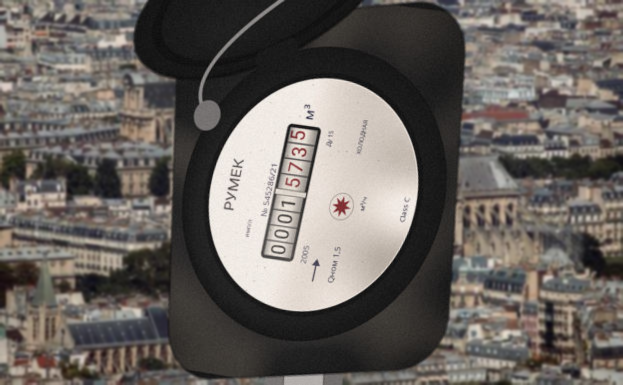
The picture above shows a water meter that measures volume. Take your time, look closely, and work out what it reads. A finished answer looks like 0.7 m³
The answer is 1.5735 m³
